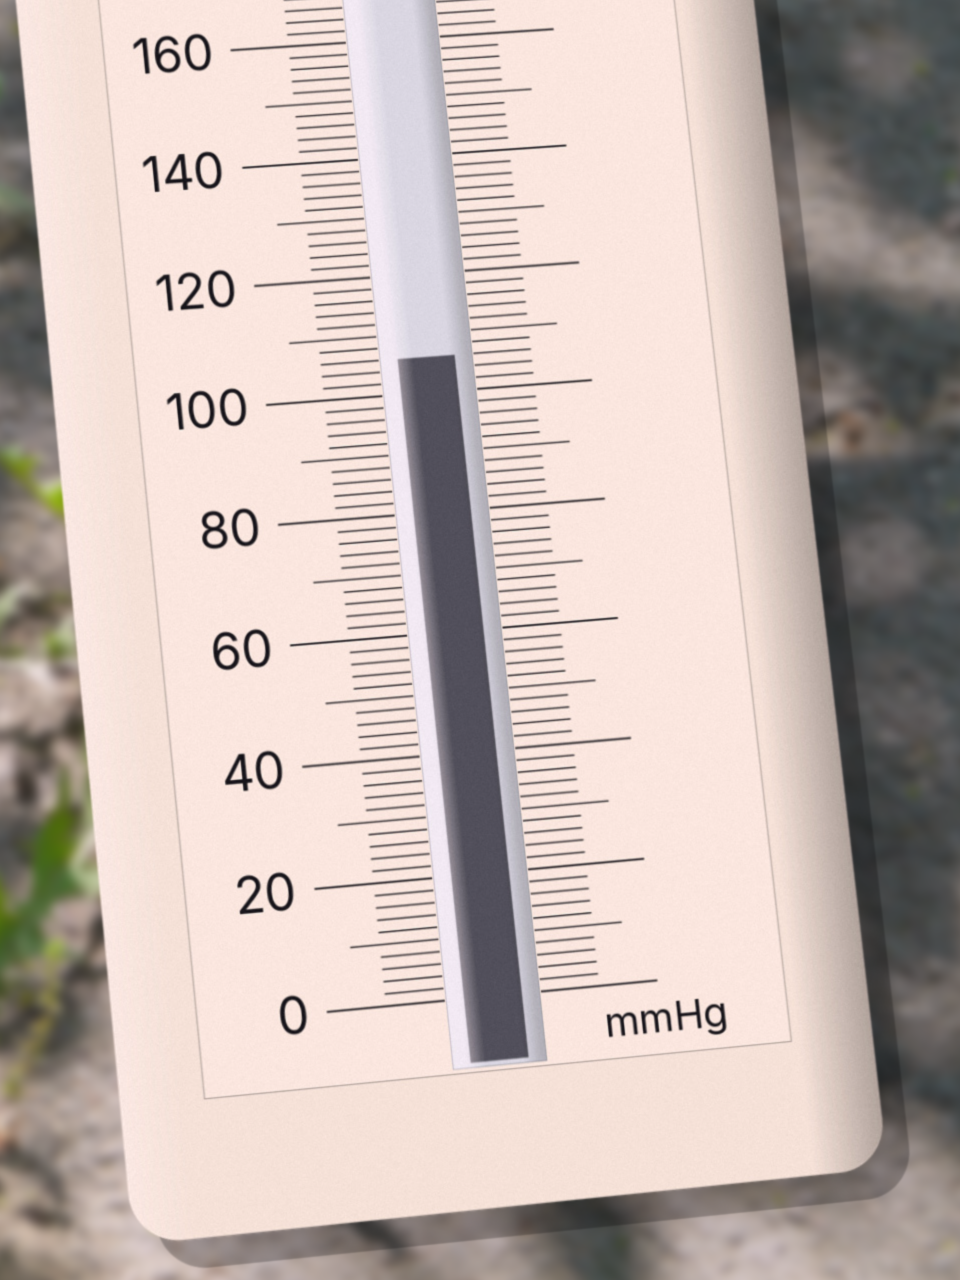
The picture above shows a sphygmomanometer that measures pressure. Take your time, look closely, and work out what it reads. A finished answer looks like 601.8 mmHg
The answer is 106 mmHg
